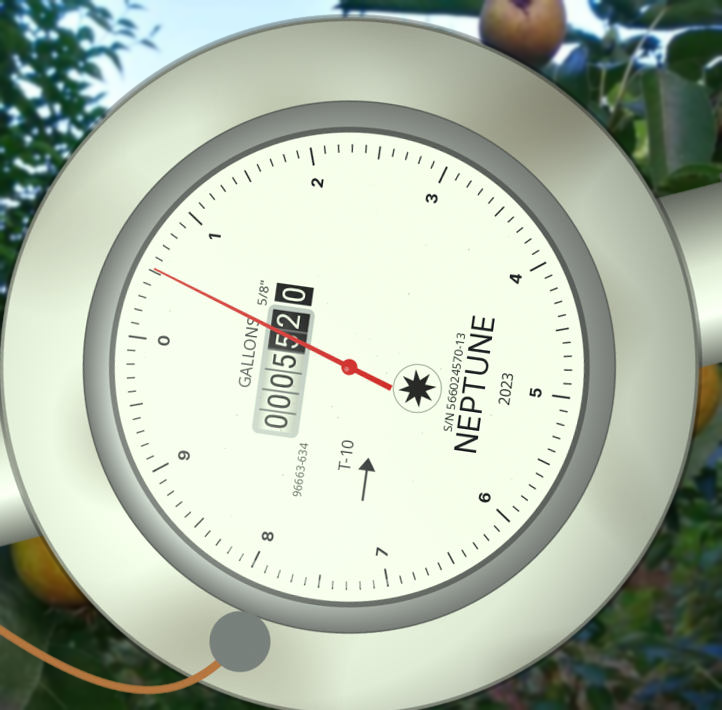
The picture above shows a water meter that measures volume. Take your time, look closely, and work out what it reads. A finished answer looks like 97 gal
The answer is 5520.5 gal
